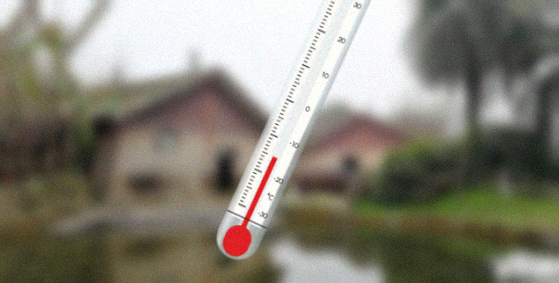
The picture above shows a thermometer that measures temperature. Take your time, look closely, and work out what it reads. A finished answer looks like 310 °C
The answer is -15 °C
